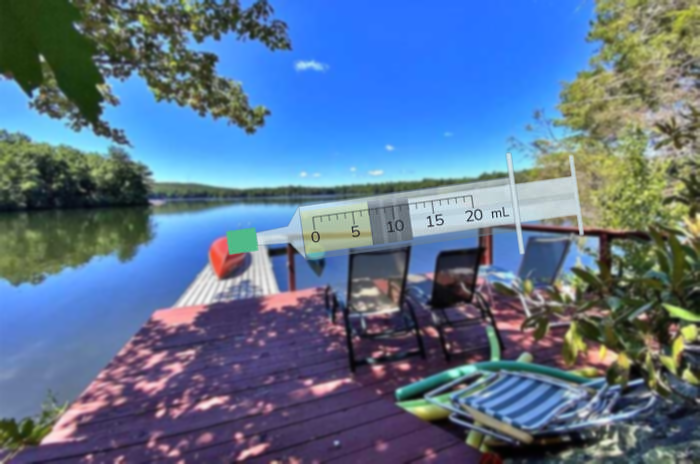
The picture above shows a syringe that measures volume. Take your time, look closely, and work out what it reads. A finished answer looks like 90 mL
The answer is 7 mL
